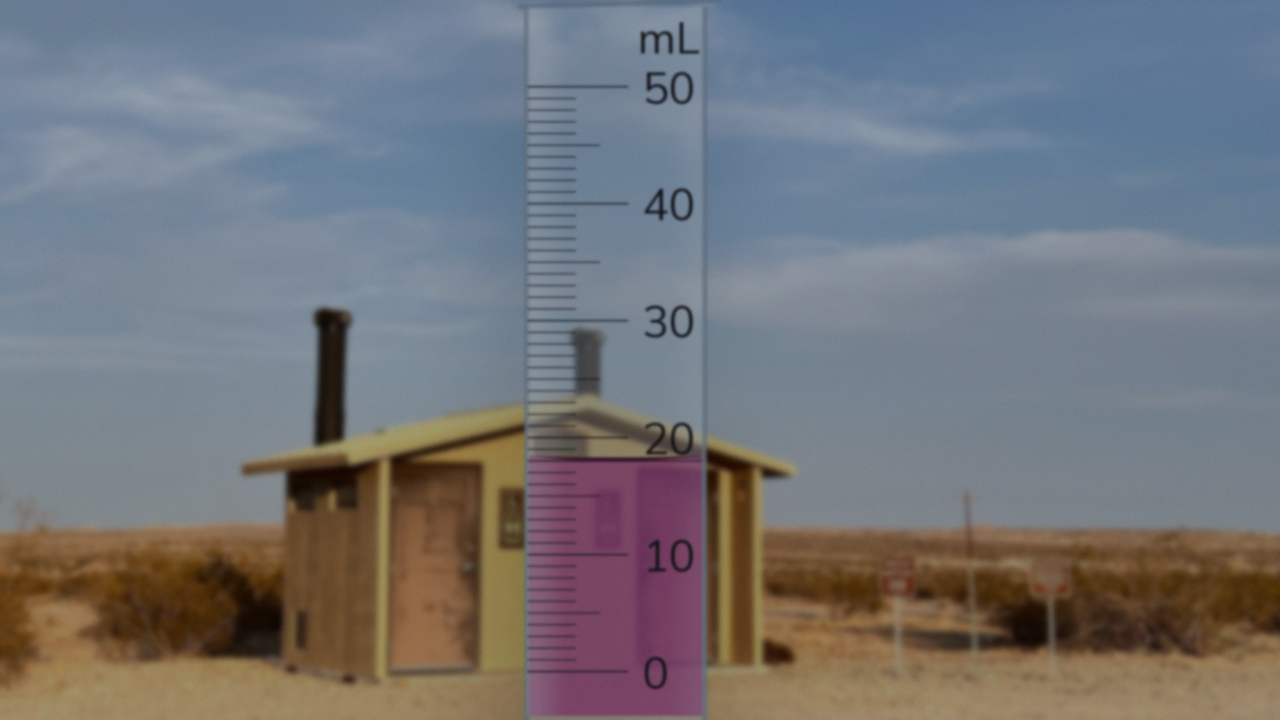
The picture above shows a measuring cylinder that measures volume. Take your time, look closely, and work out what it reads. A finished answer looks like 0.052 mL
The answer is 18 mL
